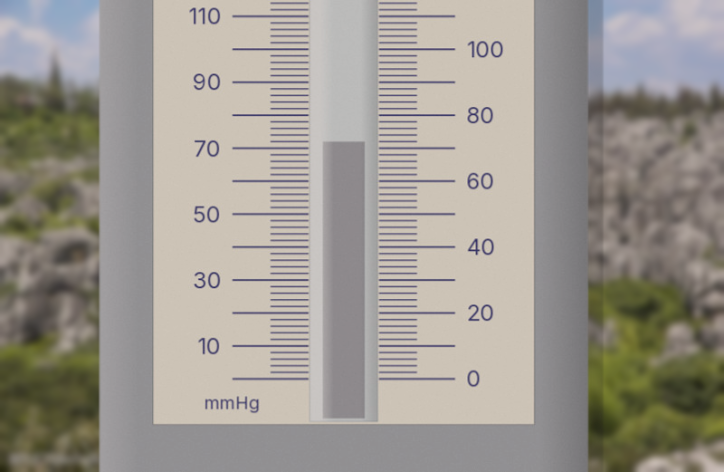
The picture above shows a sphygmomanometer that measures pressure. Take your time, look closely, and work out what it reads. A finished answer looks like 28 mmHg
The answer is 72 mmHg
